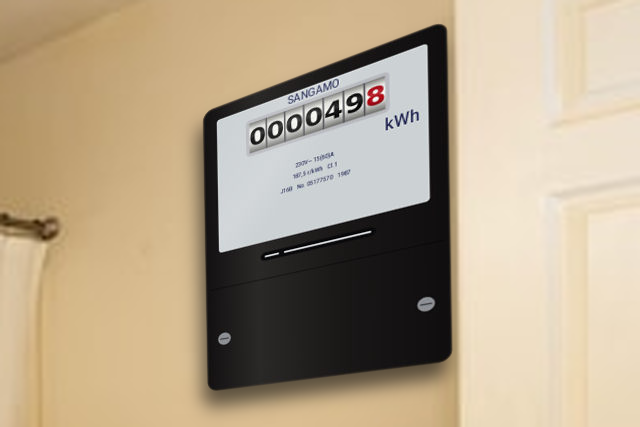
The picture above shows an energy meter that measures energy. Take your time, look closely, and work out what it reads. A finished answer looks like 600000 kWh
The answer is 49.8 kWh
